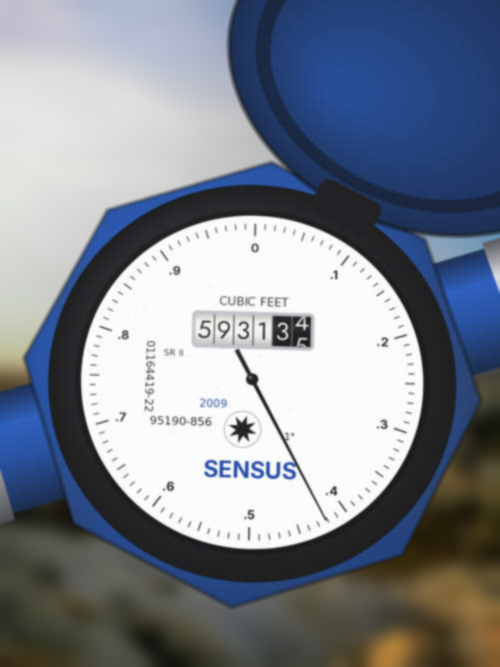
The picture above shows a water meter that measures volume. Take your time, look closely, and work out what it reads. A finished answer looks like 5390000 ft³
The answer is 593134.42 ft³
